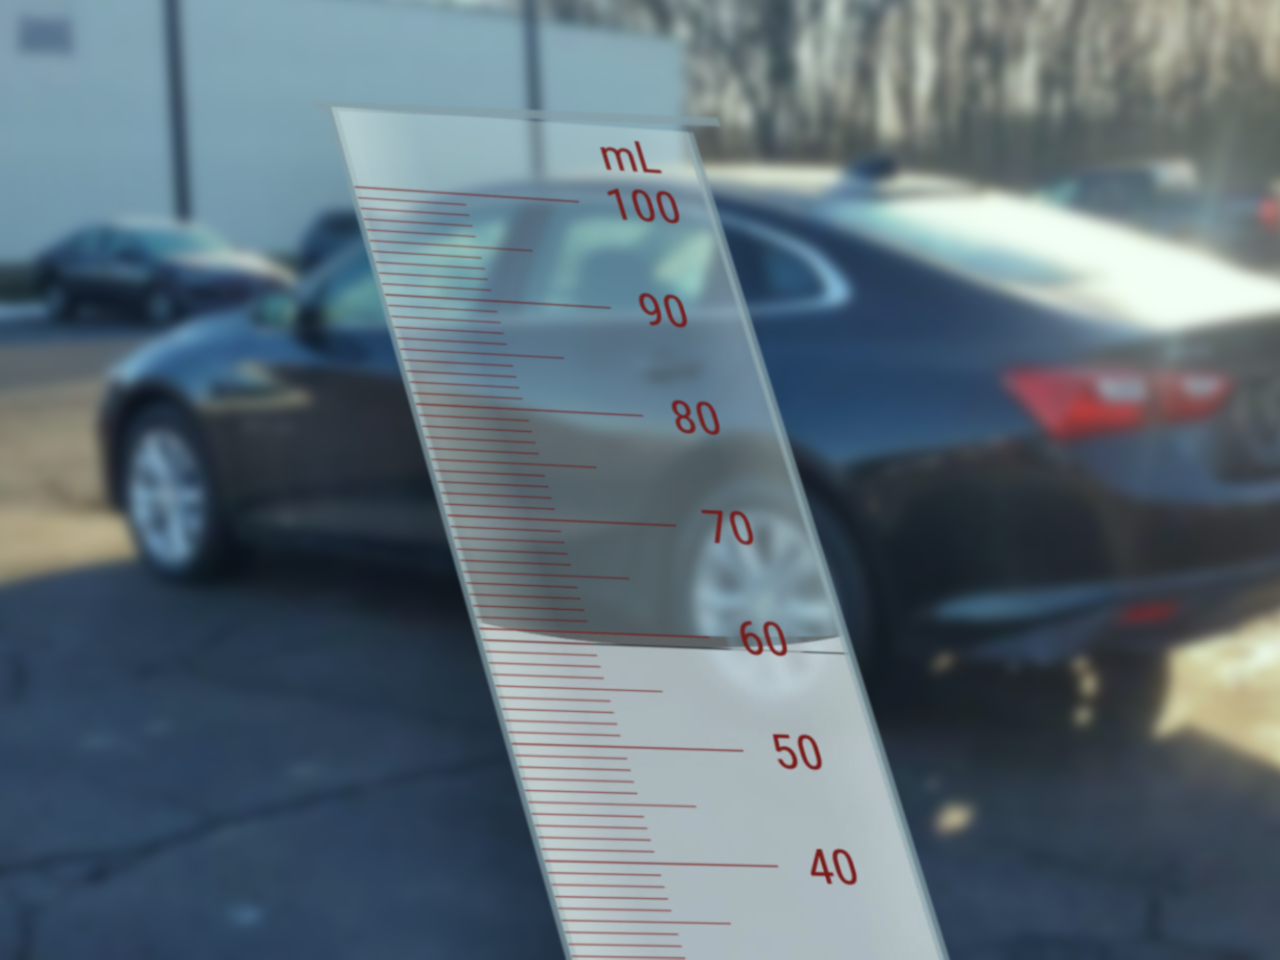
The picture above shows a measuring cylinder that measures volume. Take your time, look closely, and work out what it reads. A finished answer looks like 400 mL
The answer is 59 mL
